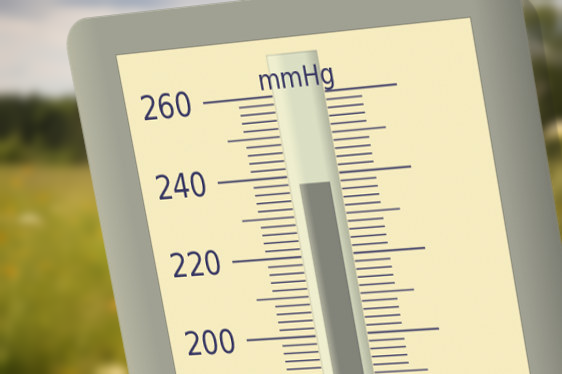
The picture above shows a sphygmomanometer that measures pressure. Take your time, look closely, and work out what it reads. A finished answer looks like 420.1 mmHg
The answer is 238 mmHg
